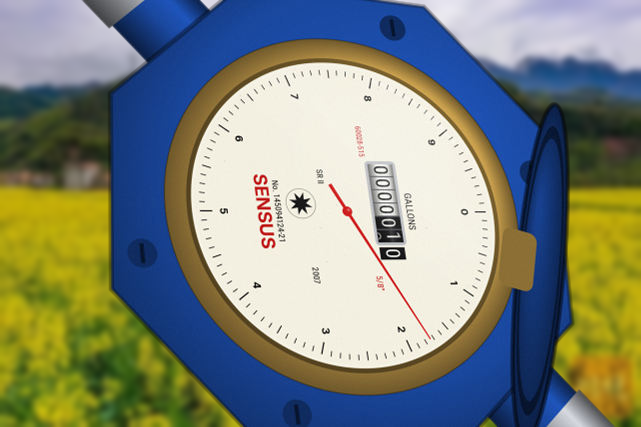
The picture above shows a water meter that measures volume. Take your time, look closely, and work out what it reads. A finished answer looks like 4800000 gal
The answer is 11.7 gal
